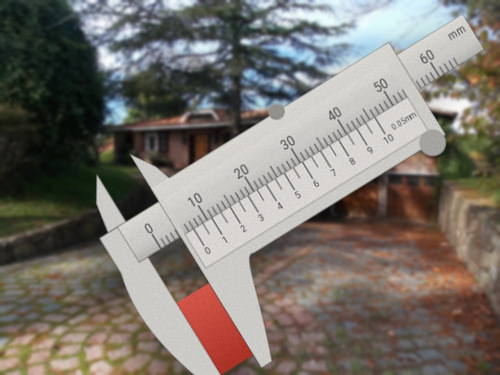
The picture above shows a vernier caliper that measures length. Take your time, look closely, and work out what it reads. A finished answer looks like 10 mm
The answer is 7.0 mm
